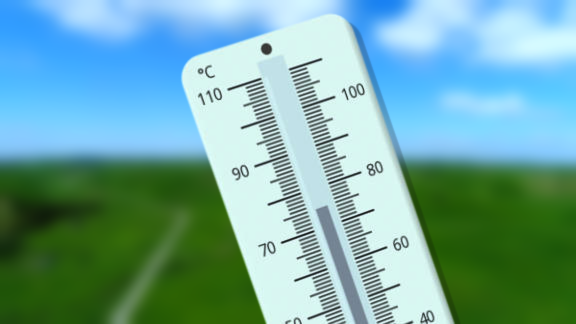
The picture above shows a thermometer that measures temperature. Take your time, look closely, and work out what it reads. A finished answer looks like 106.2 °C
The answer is 75 °C
